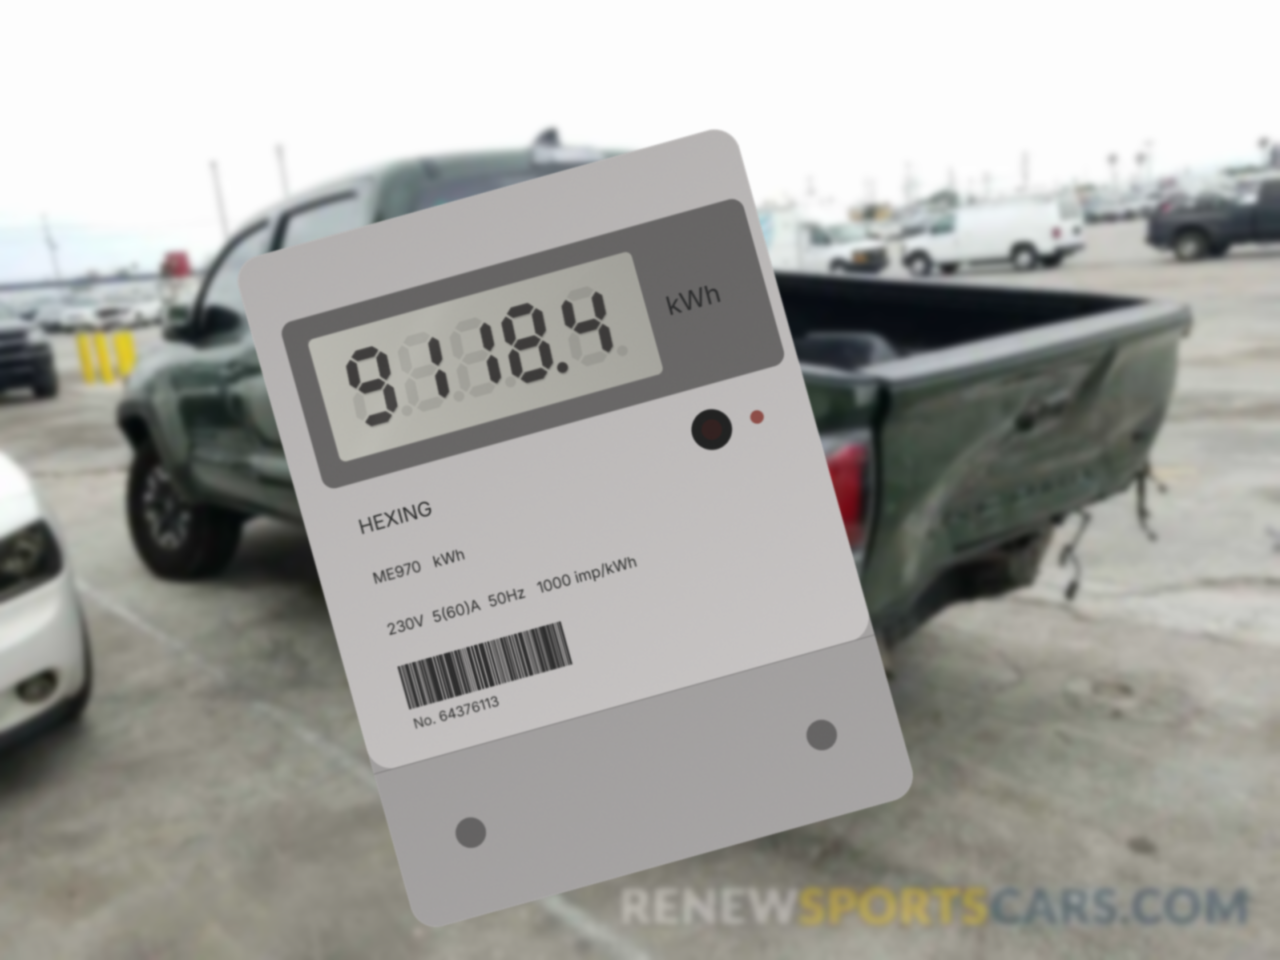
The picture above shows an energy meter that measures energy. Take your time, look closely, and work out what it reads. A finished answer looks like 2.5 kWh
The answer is 9118.4 kWh
